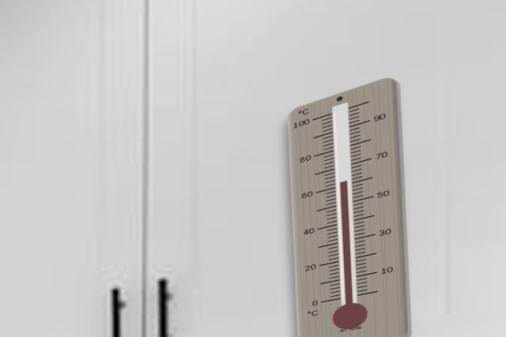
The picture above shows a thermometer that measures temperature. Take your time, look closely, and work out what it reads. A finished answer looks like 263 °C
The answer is 62 °C
